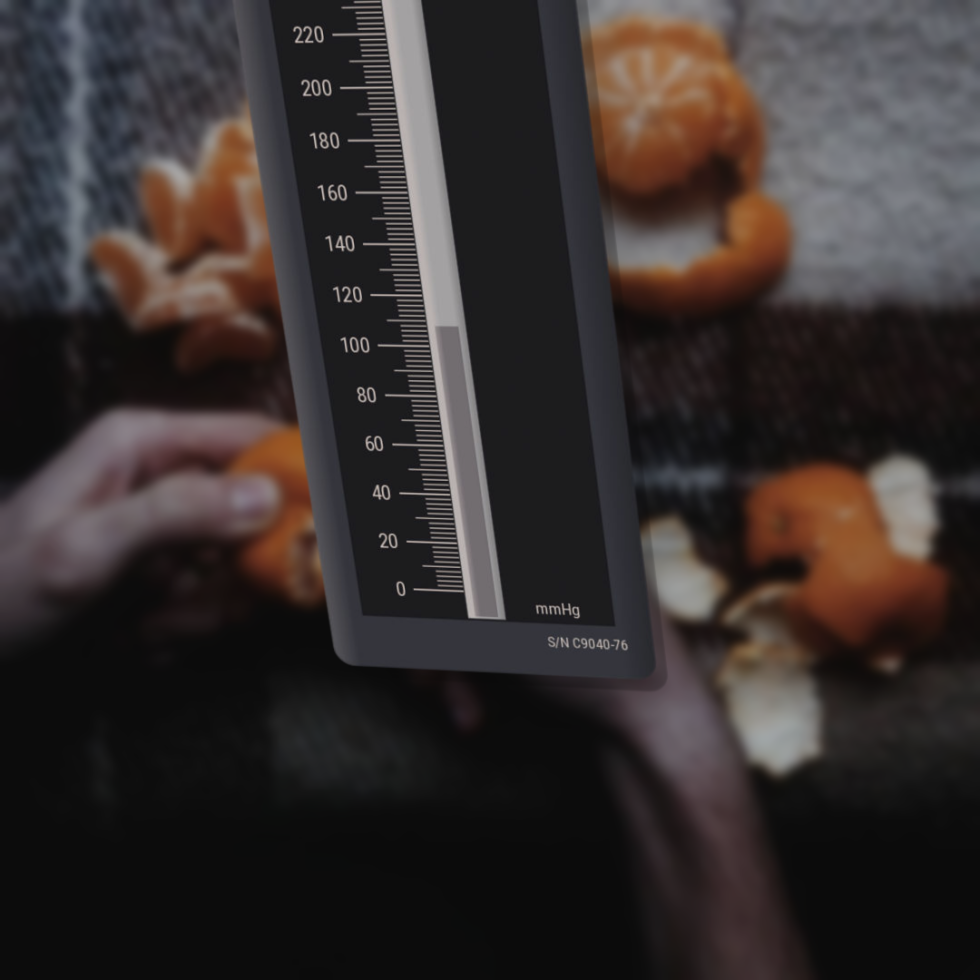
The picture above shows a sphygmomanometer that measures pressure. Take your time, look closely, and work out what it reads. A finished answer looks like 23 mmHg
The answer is 108 mmHg
